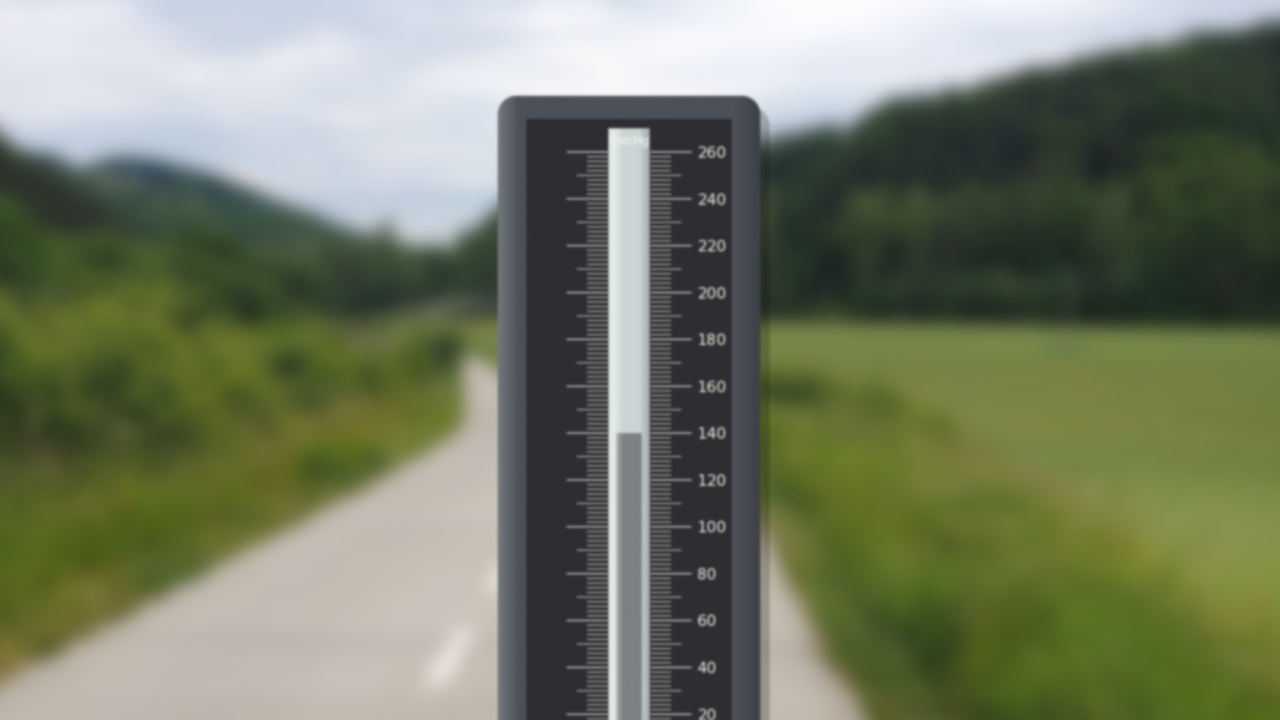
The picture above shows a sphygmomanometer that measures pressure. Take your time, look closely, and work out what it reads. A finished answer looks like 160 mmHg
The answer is 140 mmHg
